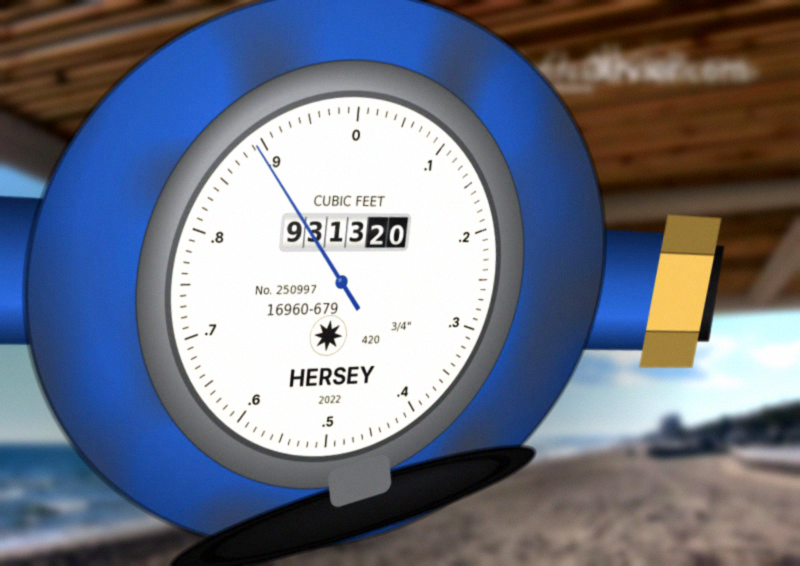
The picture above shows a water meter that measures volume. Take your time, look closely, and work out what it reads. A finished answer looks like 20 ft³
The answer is 931319.89 ft³
